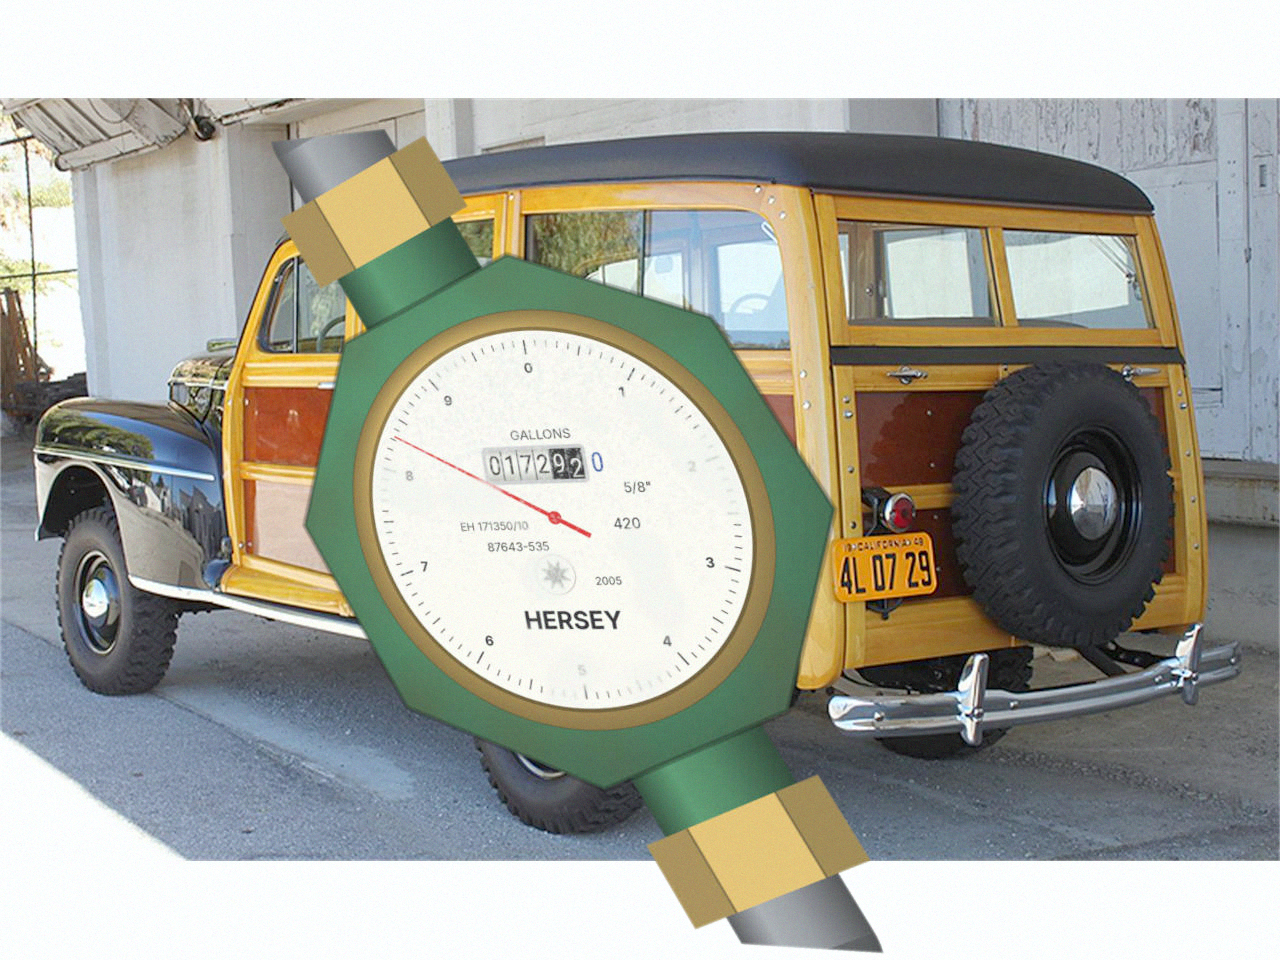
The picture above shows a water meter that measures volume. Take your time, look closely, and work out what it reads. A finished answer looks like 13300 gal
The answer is 172918.3 gal
